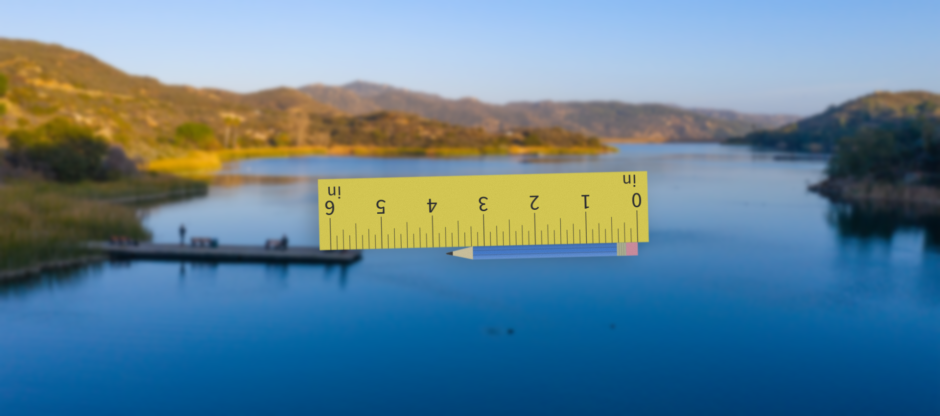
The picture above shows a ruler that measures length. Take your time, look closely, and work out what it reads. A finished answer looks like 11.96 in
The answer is 3.75 in
